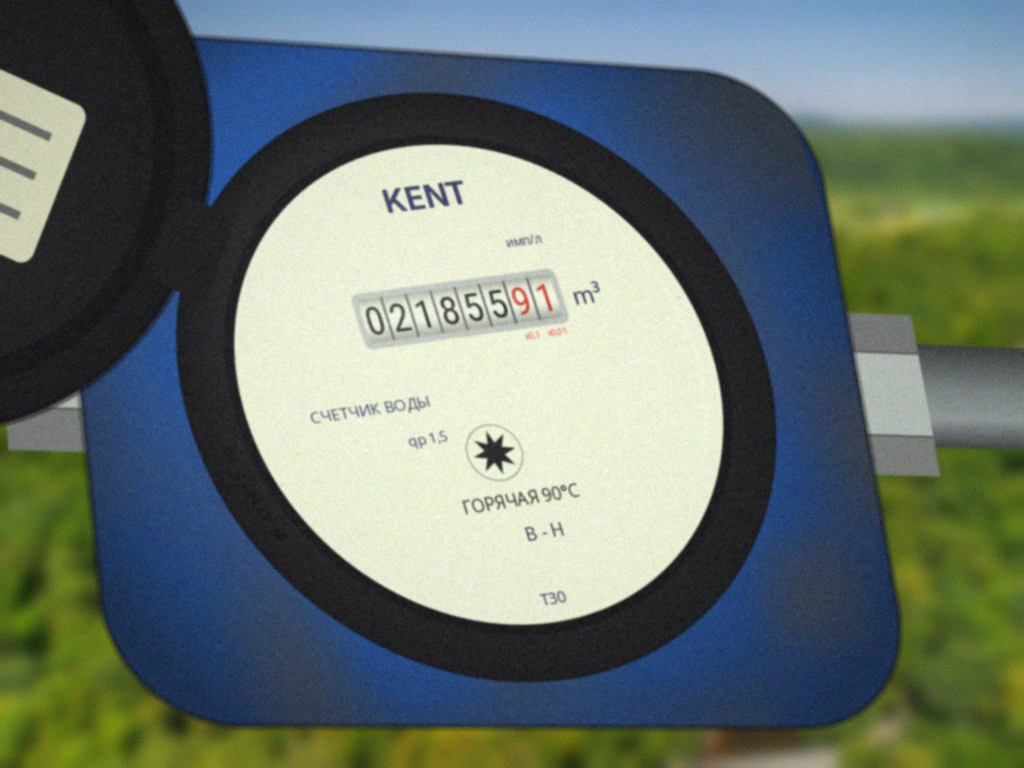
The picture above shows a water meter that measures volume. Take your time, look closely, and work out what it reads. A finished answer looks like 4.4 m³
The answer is 21855.91 m³
